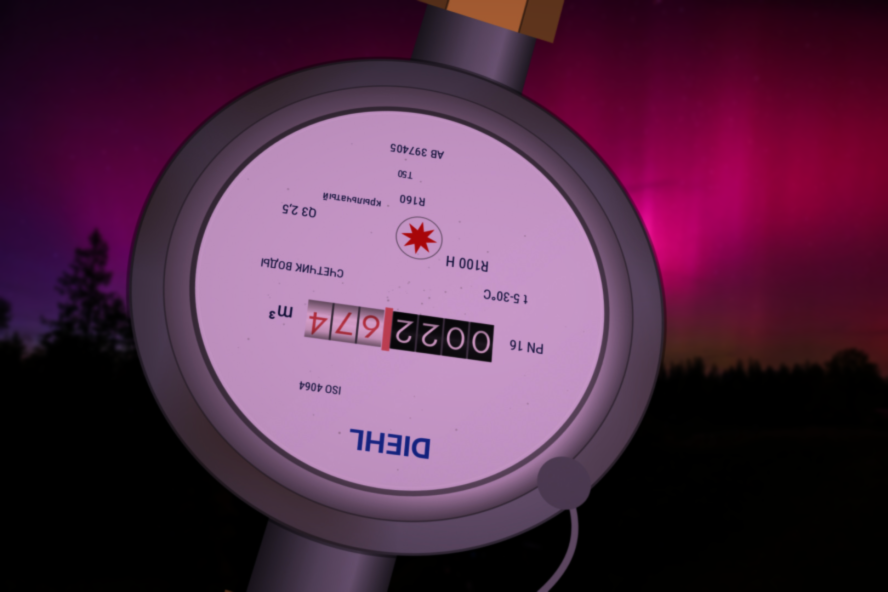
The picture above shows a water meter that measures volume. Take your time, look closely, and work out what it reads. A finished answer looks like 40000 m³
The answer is 22.674 m³
